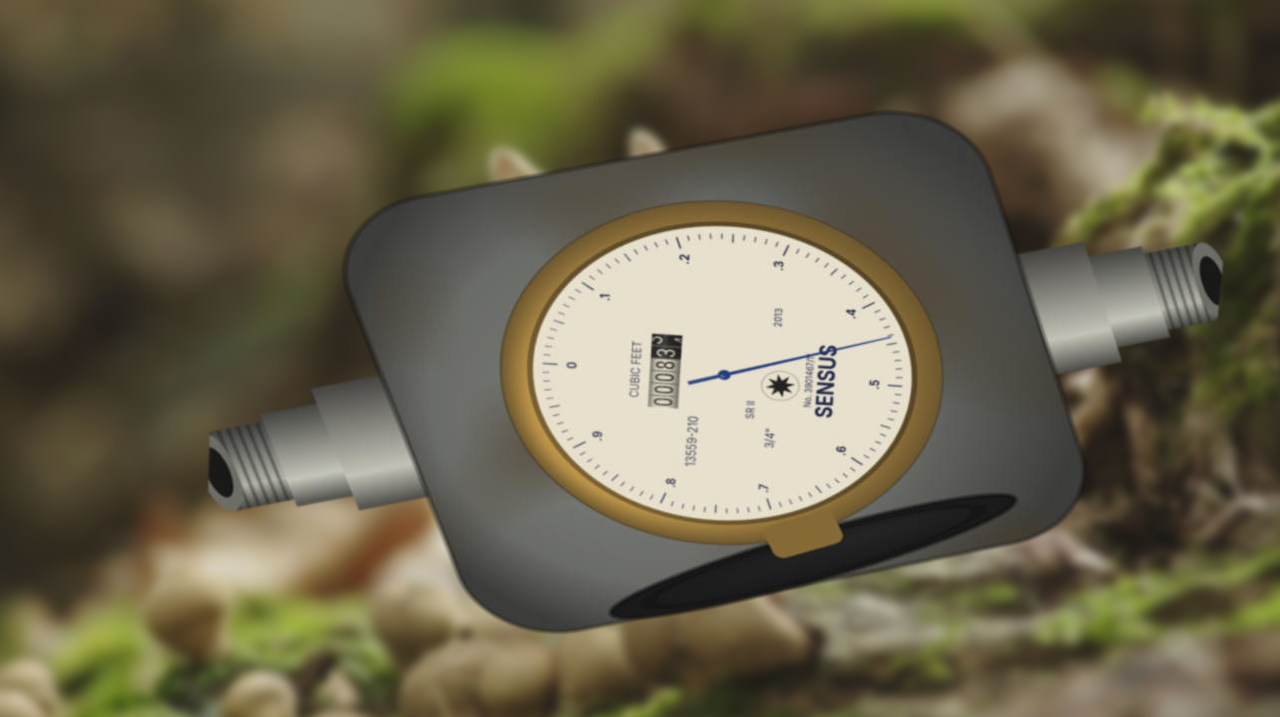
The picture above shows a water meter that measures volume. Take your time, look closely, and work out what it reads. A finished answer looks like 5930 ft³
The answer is 833.44 ft³
